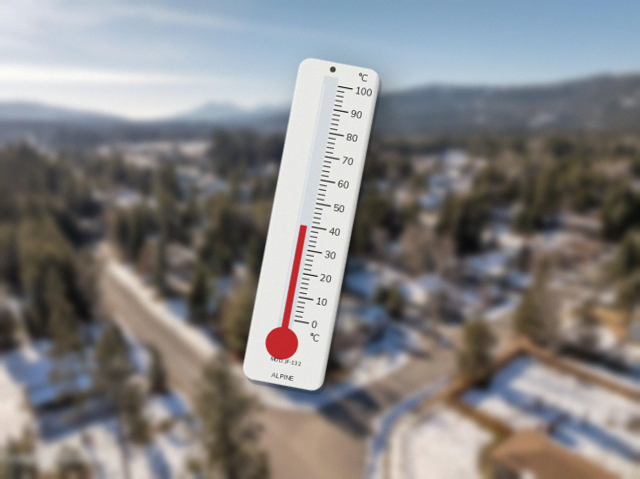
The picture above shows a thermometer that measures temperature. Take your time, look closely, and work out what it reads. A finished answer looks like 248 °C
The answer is 40 °C
